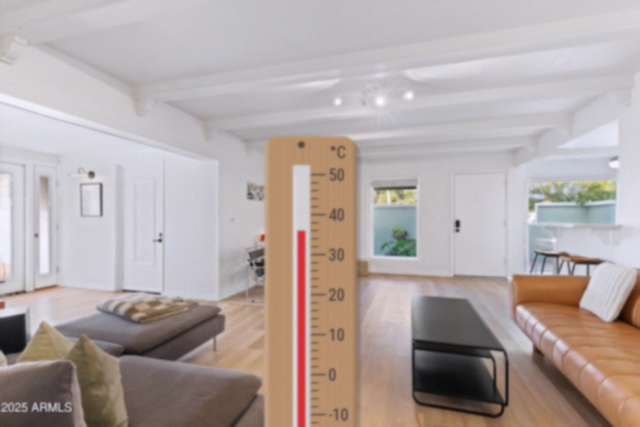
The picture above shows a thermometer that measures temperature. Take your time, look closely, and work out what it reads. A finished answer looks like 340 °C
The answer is 36 °C
